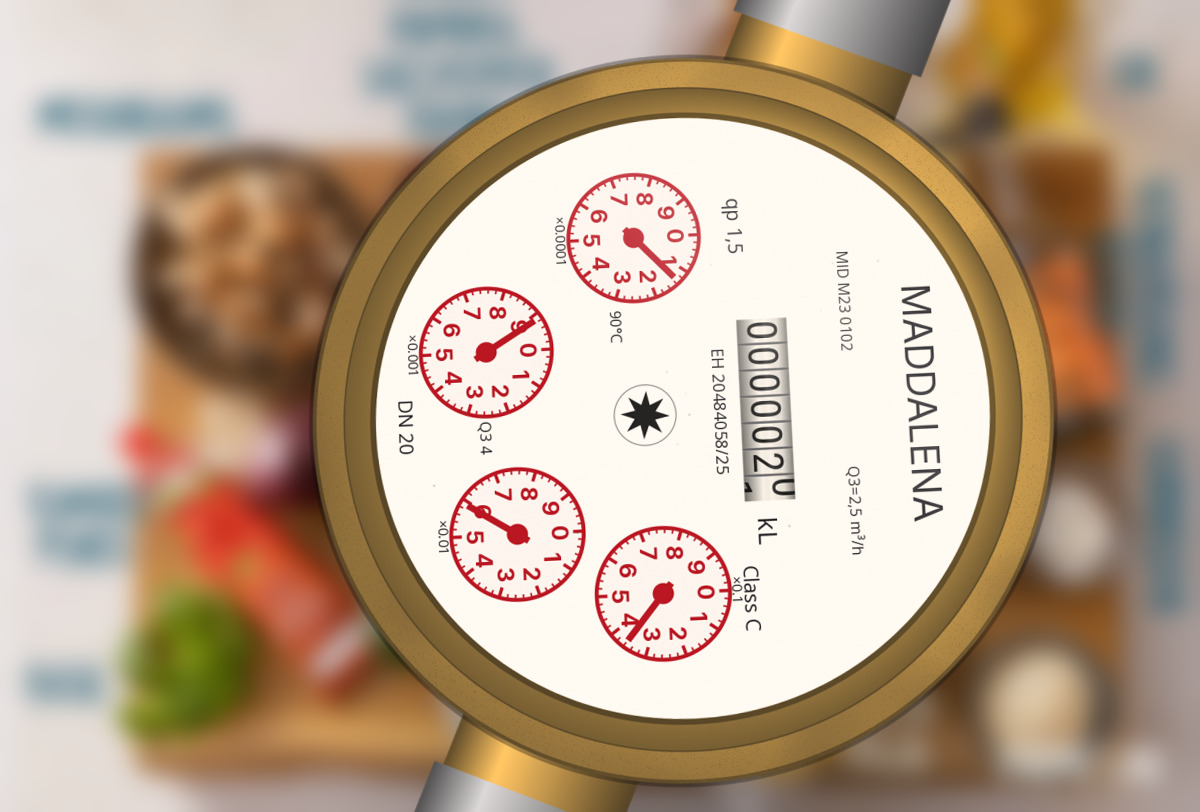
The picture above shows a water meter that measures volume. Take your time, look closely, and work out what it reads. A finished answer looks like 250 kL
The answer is 20.3591 kL
